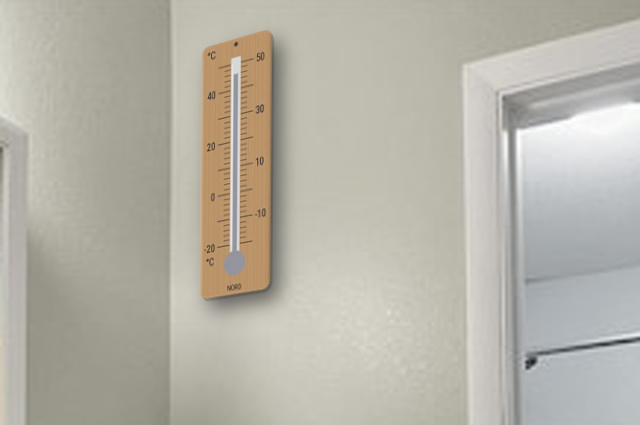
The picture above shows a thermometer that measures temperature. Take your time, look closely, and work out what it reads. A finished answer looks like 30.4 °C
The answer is 46 °C
